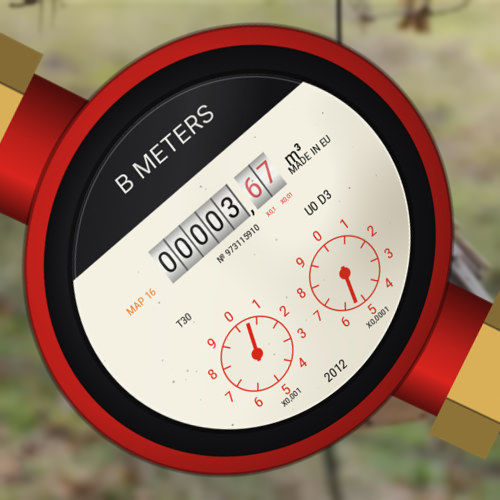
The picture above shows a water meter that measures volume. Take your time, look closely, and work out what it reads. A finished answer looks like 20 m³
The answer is 3.6705 m³
